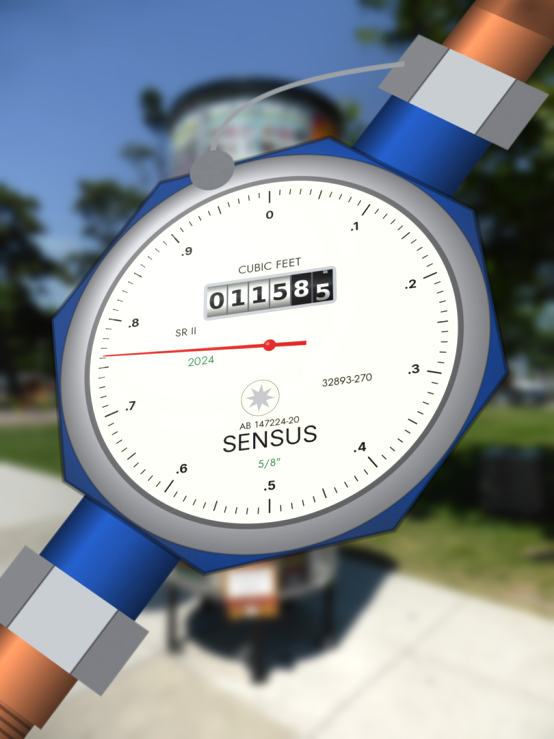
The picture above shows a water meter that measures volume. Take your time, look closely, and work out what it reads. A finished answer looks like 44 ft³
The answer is 11584.76 ft³
